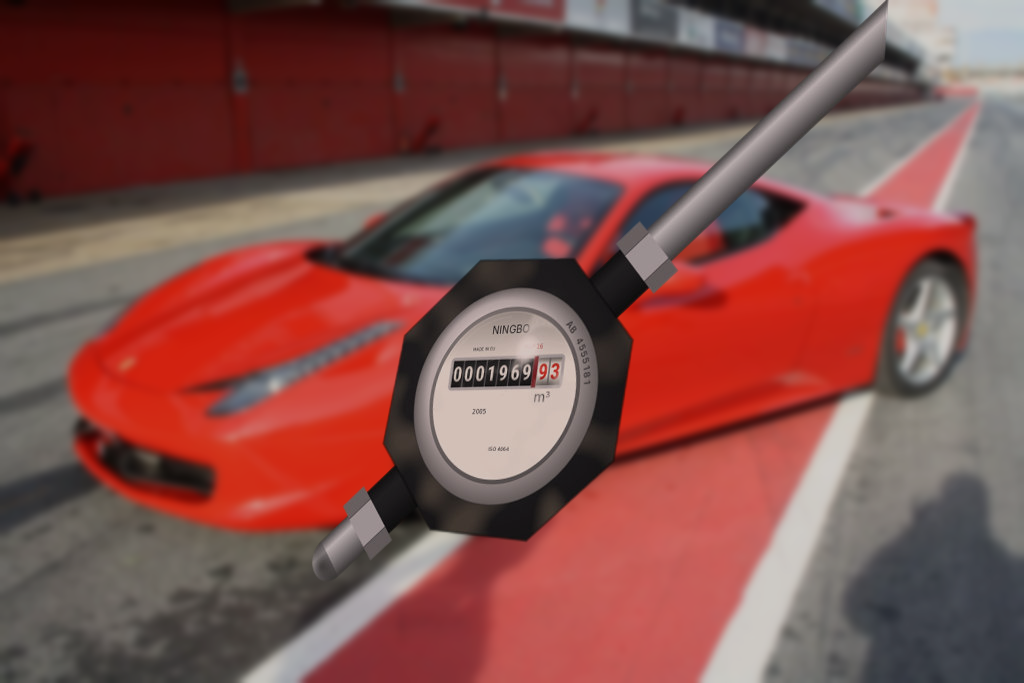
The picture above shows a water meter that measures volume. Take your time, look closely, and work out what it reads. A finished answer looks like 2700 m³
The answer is 1969.93 m³
